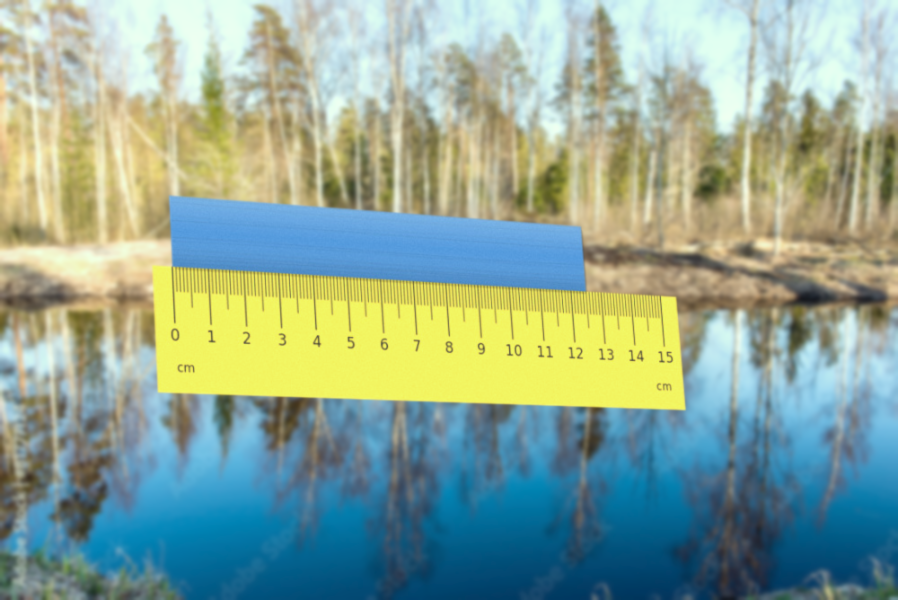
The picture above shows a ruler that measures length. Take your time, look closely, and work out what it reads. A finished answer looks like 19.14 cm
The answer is 12.5 cm
